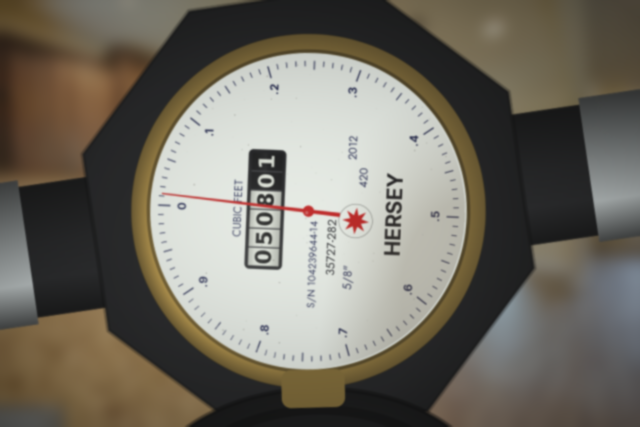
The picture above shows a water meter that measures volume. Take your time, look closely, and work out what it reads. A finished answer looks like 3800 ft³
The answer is 50801.01 ft³
